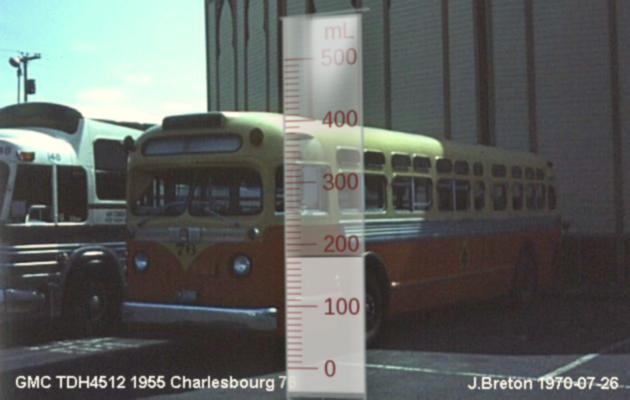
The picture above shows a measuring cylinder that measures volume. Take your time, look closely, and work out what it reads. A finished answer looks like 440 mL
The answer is 180 mL
